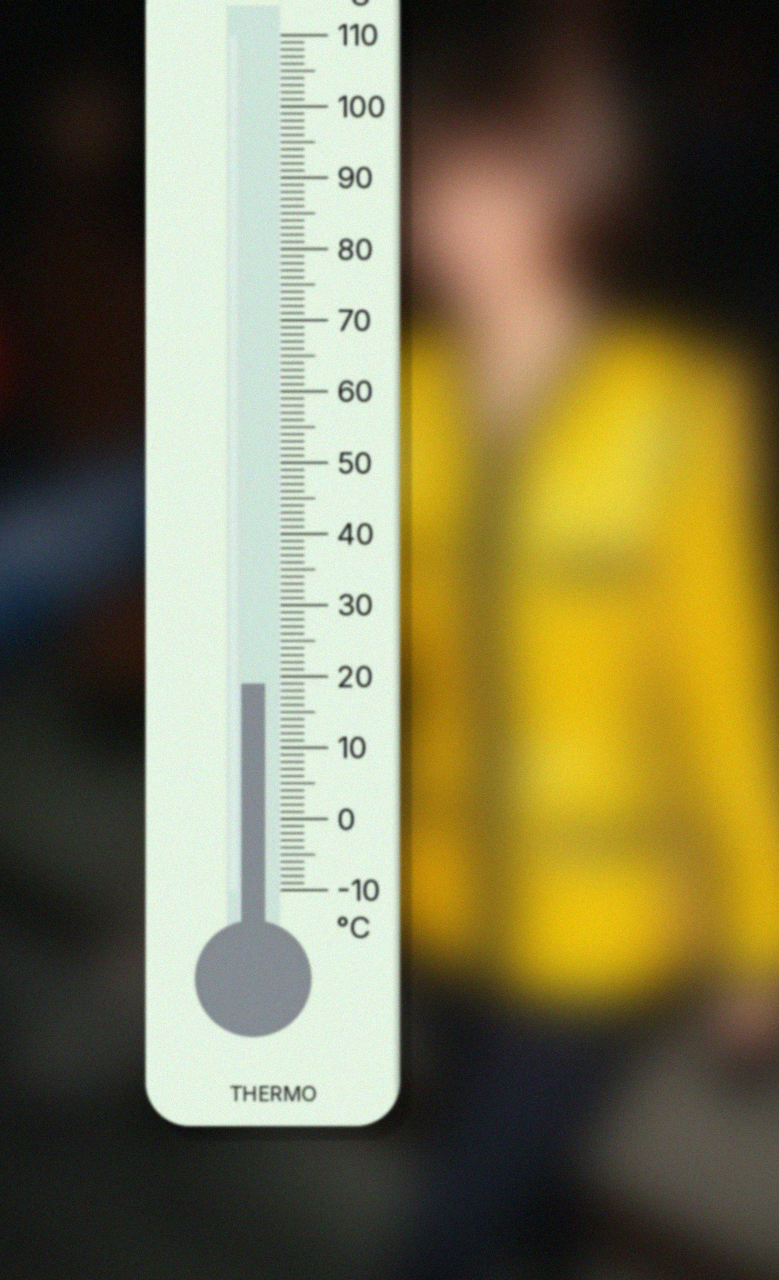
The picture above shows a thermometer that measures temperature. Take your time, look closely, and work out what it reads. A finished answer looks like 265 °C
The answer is 19 °C
